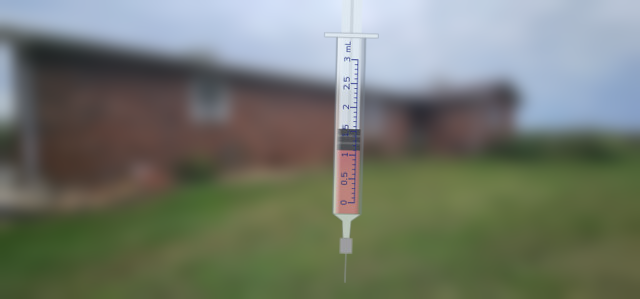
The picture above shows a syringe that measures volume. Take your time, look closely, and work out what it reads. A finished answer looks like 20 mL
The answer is 1.1 mL
